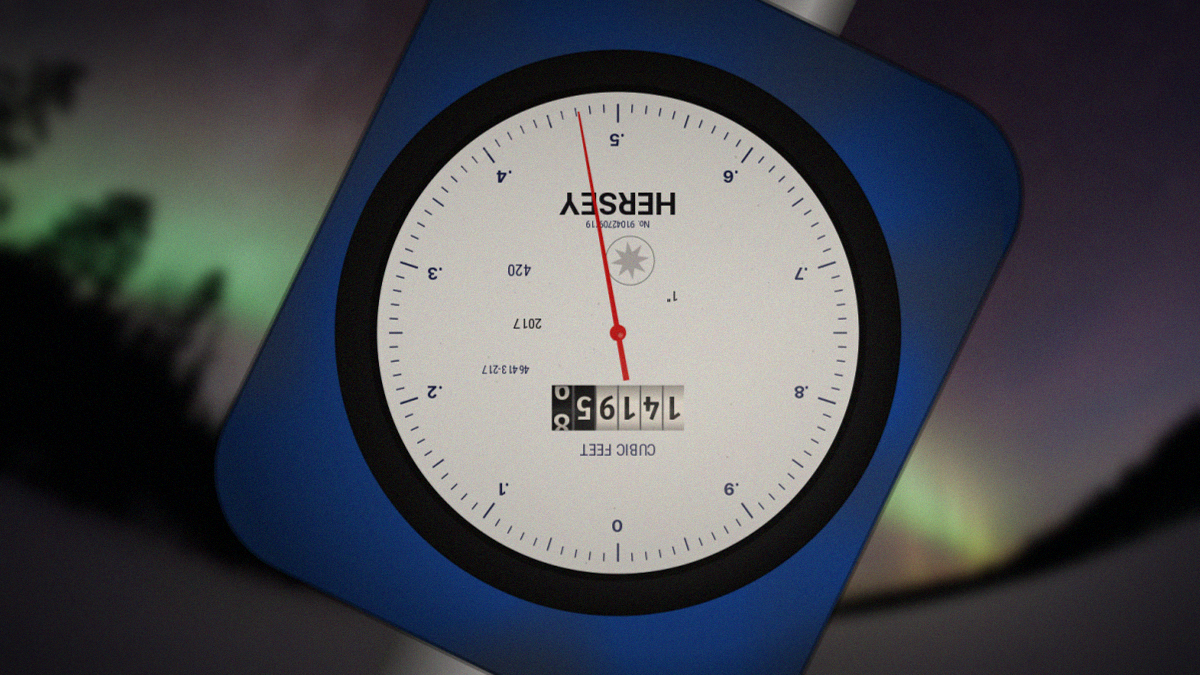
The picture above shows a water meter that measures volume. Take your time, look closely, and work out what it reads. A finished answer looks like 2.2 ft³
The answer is 141958.47 ft³
